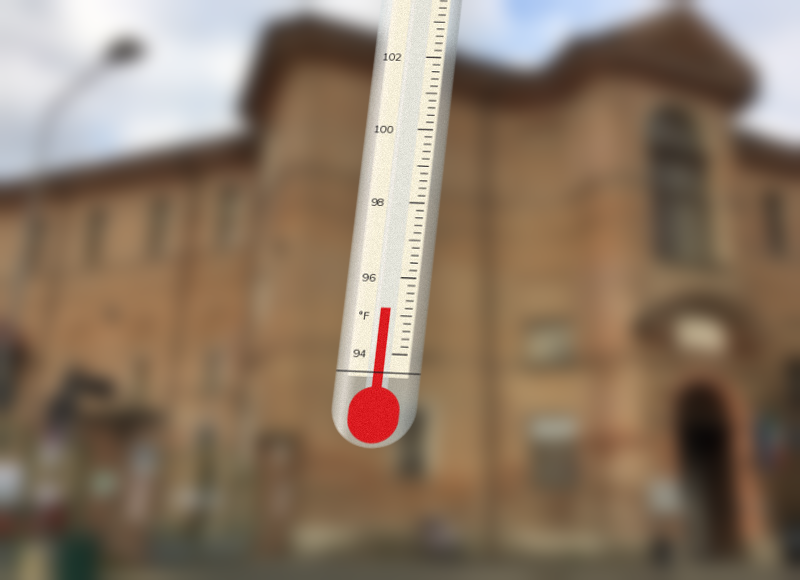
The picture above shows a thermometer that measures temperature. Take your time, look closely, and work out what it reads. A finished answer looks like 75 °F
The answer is 95.2 °F
